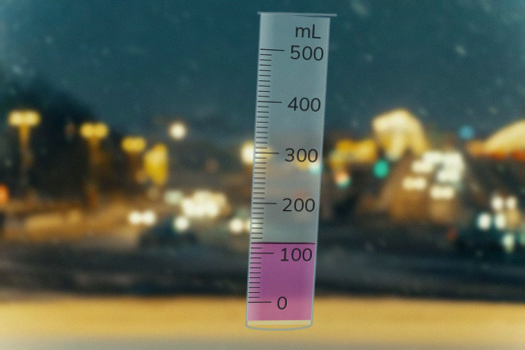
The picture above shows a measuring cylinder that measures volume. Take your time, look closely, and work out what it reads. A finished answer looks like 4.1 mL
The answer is 120 mL
